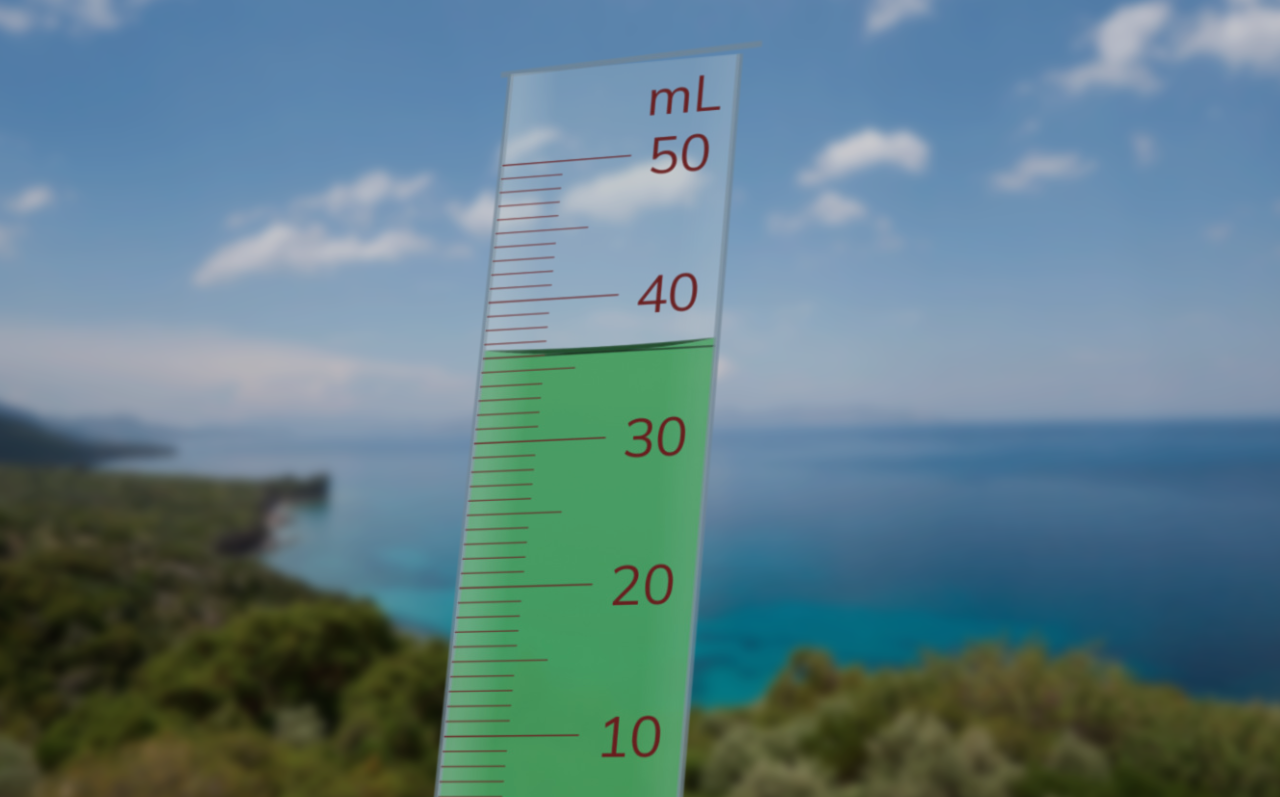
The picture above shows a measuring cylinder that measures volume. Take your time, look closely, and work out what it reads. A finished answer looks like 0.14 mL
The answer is 36 mL
